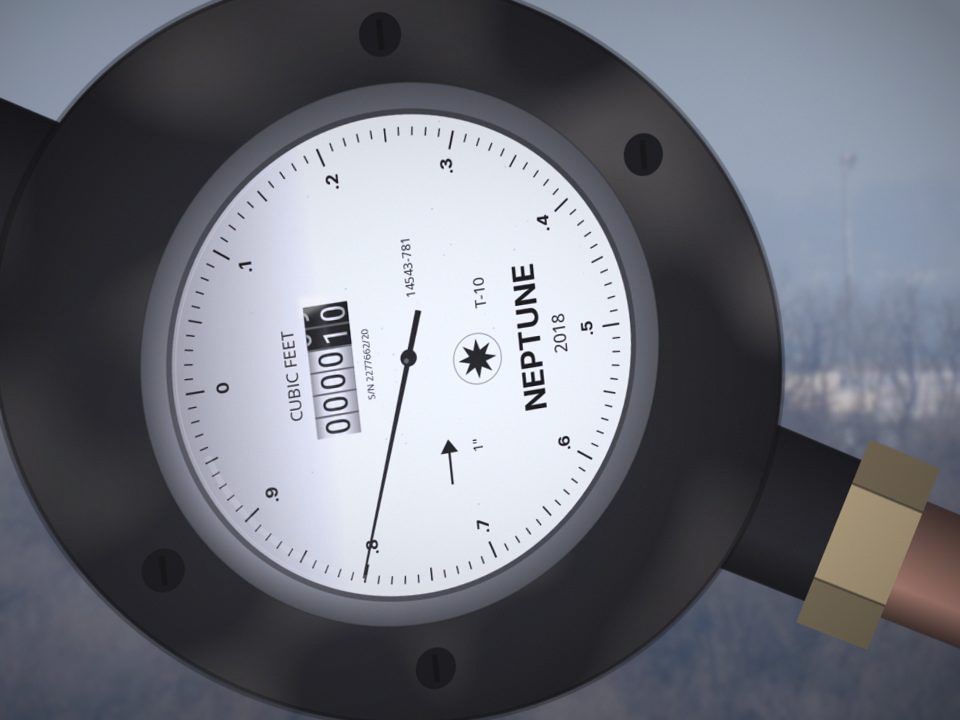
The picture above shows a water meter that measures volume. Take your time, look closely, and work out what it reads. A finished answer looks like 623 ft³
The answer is 9.80 ft³
